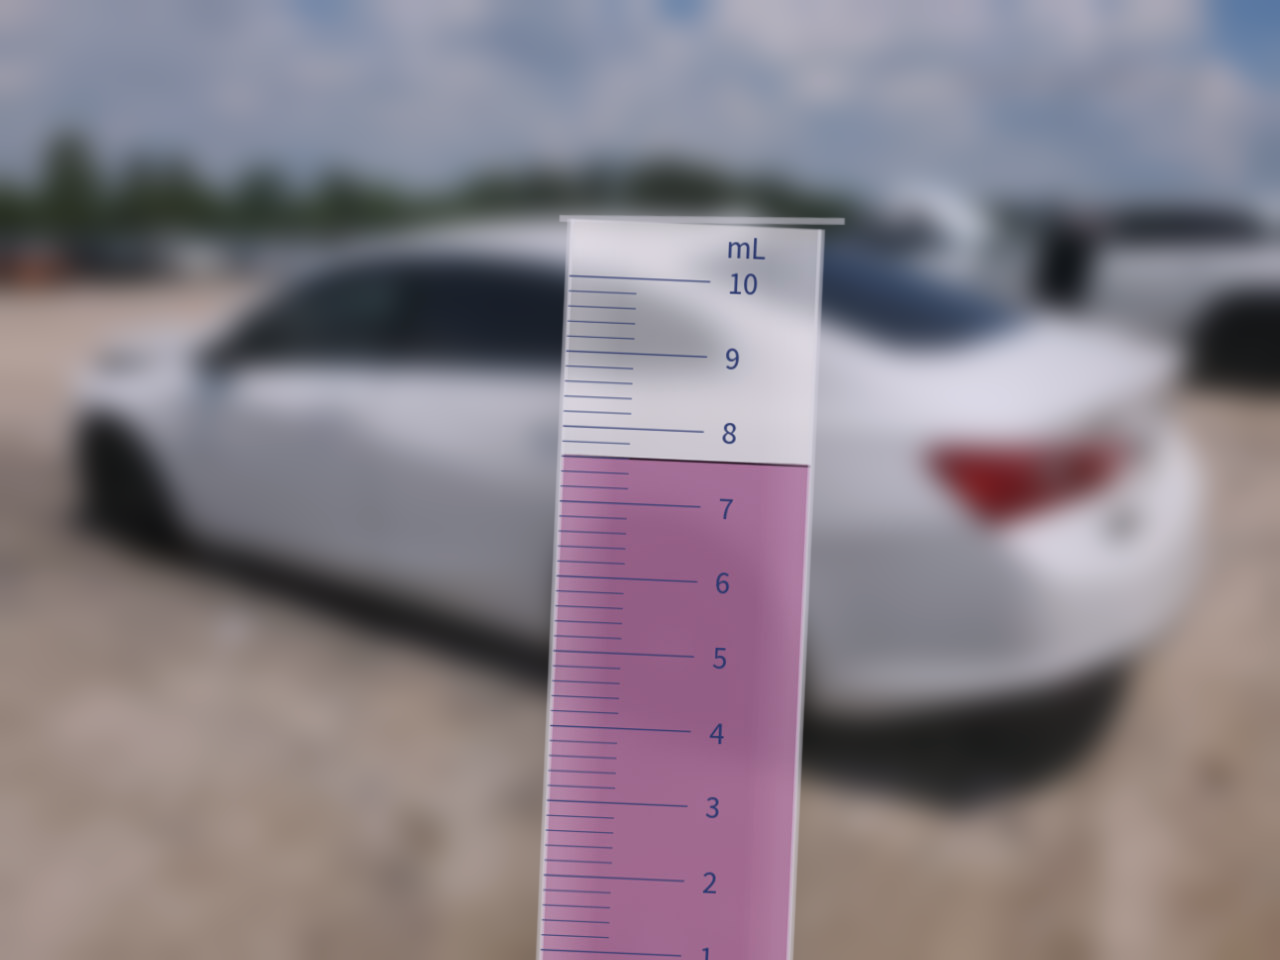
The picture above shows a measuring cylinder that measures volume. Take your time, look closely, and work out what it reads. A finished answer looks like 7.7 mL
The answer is 7.6 mL
